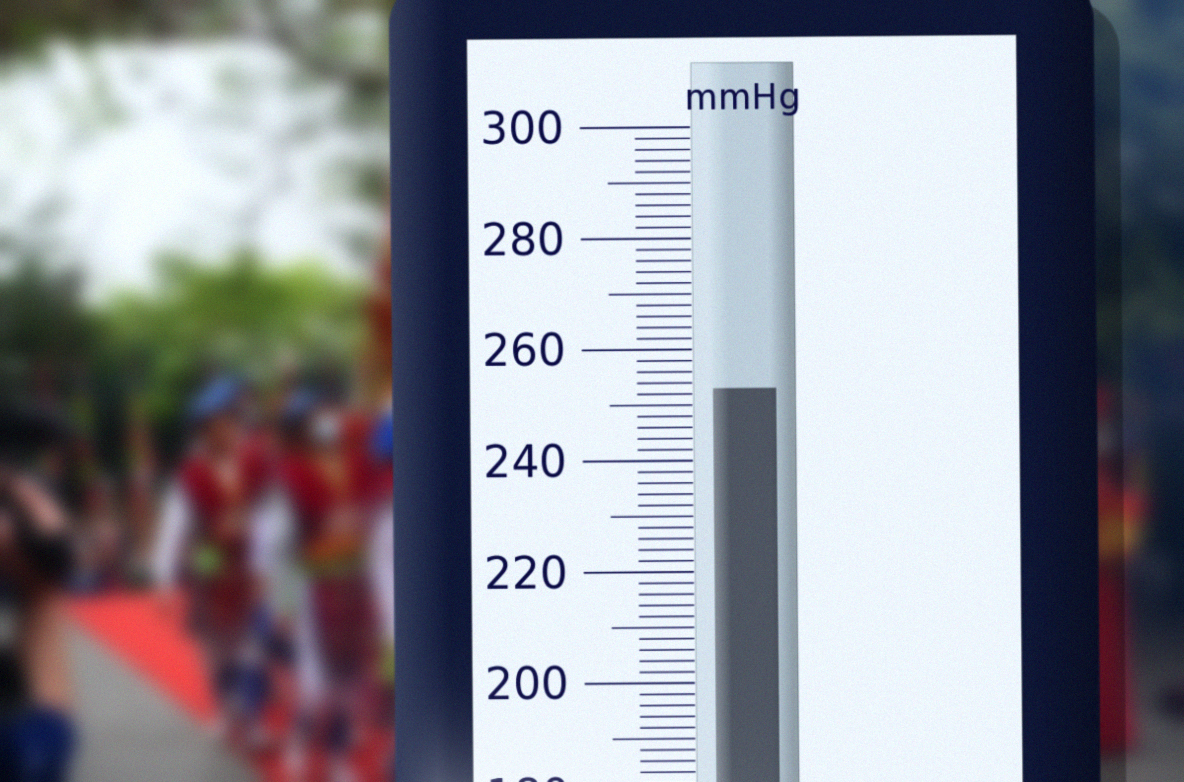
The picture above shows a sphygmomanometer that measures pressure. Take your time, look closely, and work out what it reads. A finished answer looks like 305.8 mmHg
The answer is 253 mmHg
